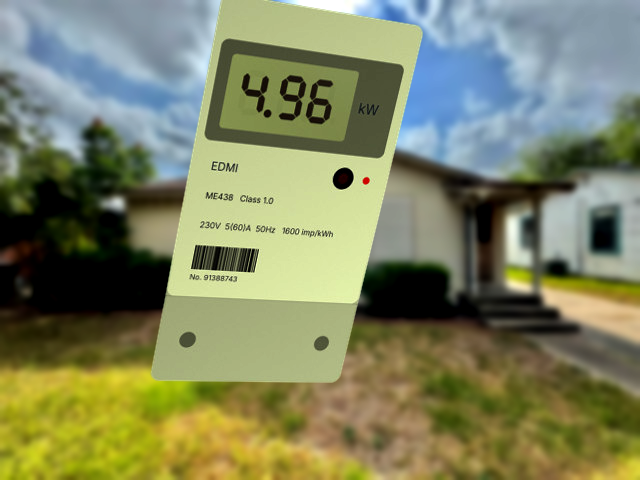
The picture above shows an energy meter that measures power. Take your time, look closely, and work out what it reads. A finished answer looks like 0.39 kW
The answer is 4.96 kW
